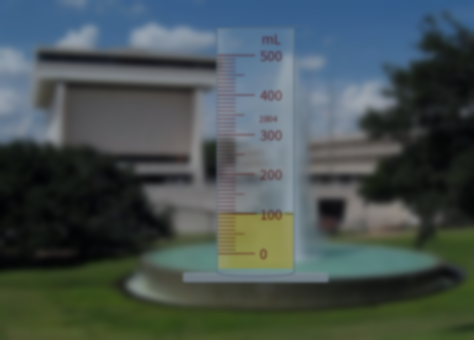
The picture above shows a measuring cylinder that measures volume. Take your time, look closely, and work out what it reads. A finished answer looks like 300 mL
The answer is 100 mL
